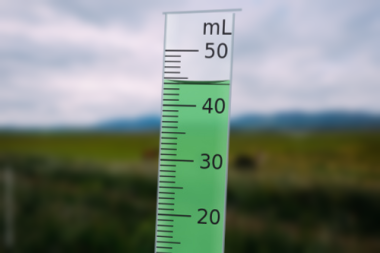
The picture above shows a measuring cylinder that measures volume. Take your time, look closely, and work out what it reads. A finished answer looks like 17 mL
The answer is 44 mL
